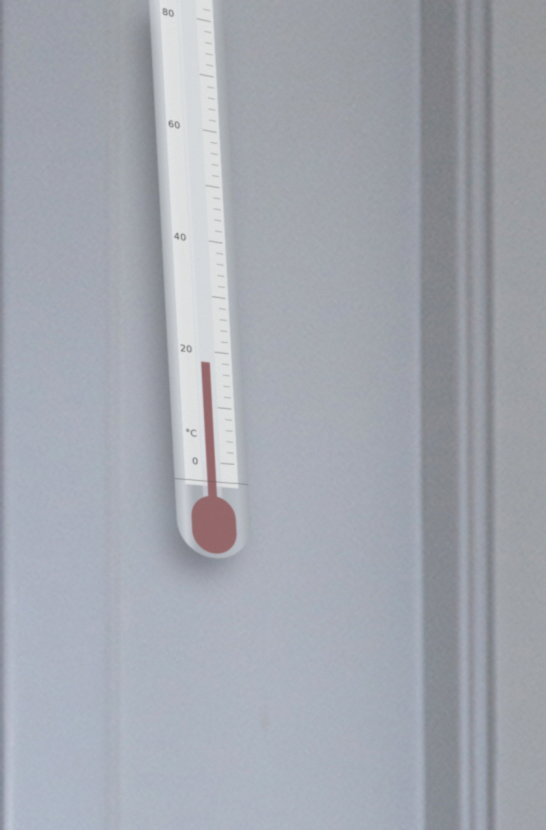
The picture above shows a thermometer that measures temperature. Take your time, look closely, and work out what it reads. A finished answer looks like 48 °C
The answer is 18 °C
